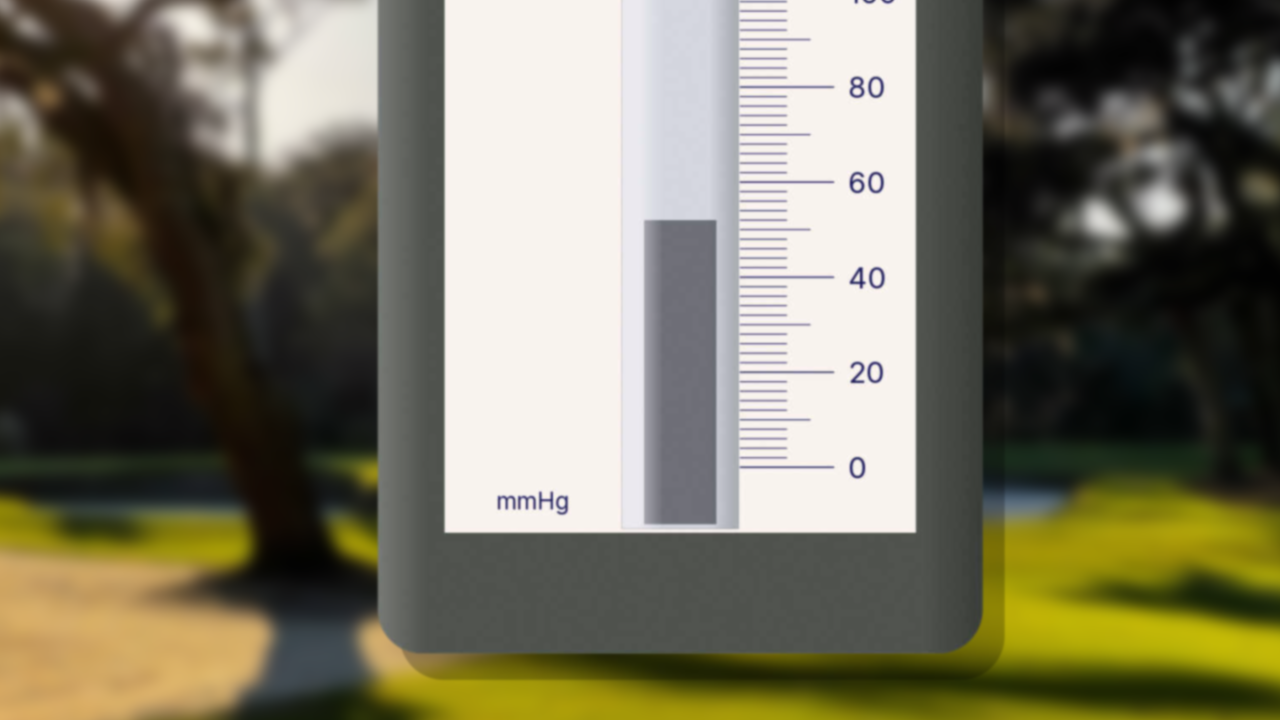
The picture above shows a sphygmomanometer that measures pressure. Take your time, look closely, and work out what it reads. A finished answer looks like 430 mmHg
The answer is 52 mmHg
